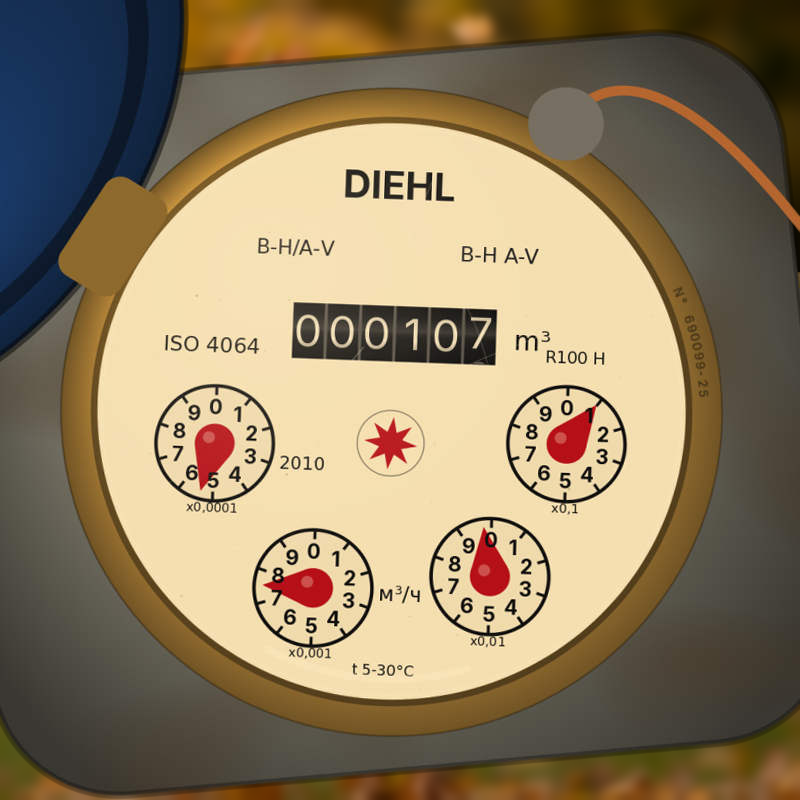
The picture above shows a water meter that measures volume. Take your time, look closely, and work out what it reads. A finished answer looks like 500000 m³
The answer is 107.0975 m³
